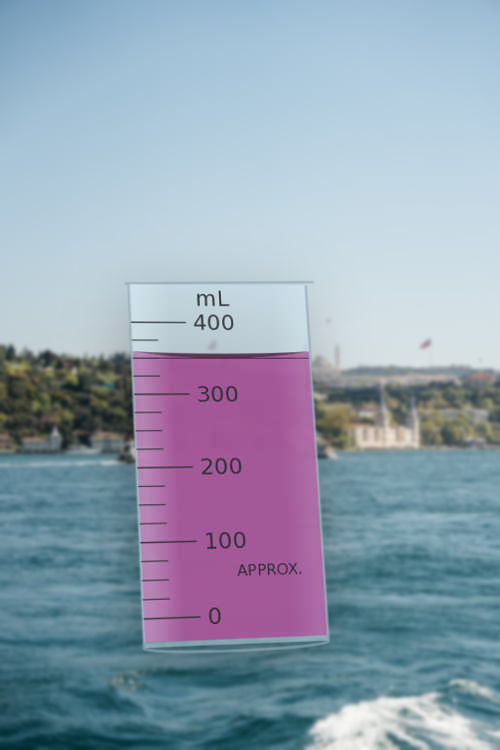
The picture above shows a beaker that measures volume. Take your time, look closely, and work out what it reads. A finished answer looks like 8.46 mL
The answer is 350 mL
